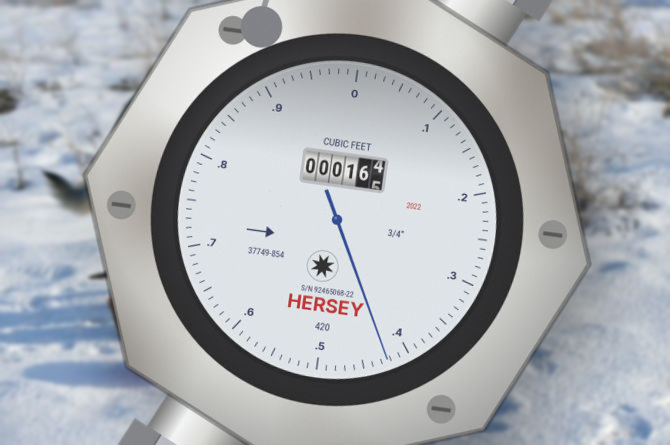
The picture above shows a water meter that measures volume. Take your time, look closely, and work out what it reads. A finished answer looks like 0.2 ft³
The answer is 164.42 ft³
